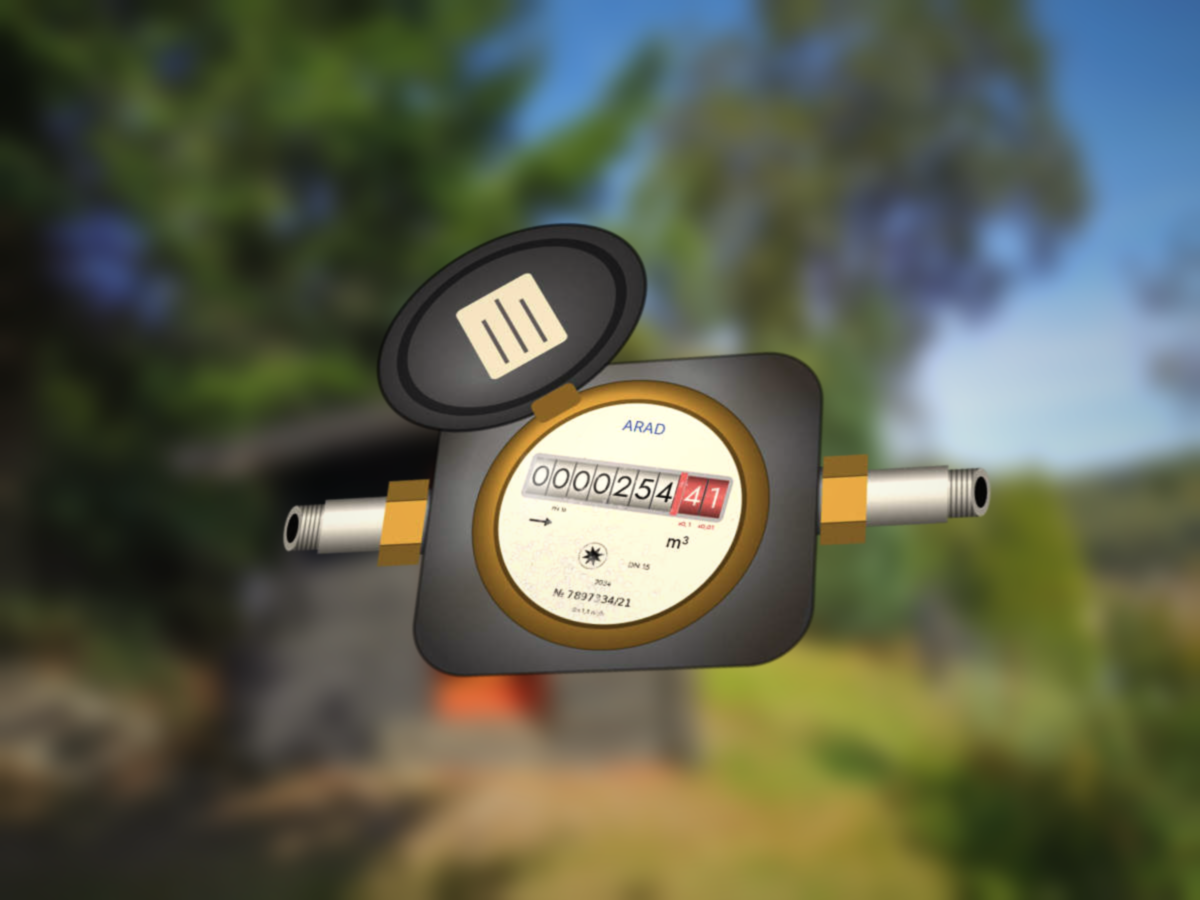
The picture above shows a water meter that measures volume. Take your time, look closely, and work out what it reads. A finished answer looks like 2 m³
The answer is 254.41 m³
